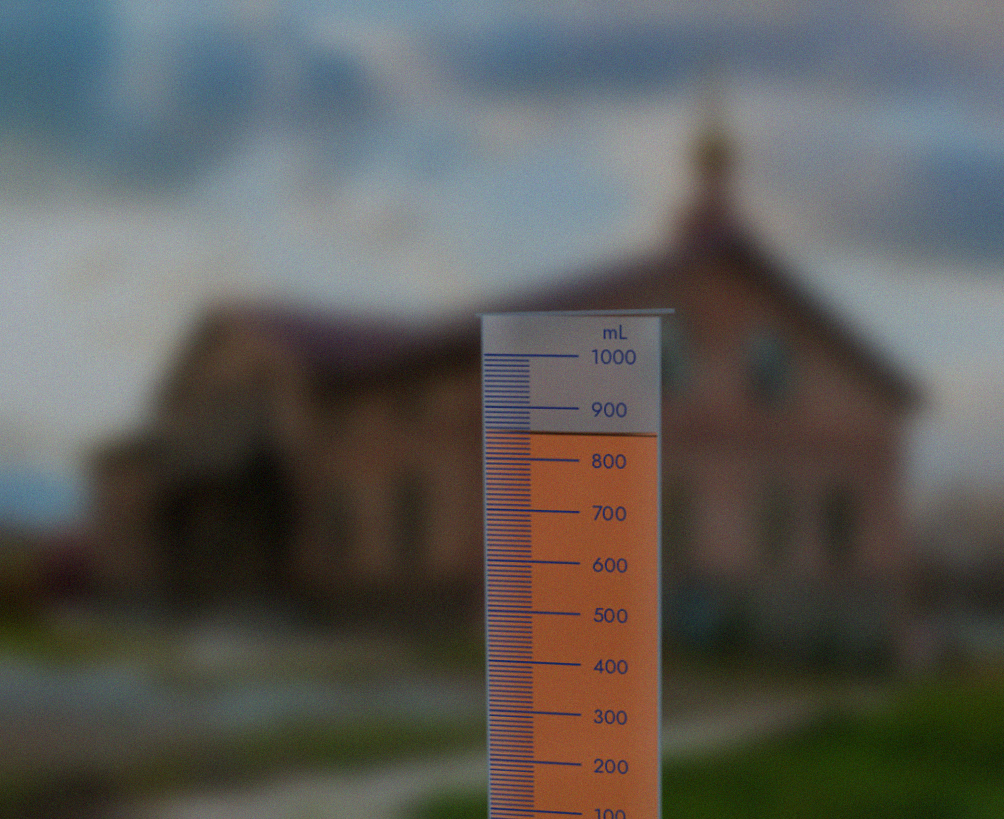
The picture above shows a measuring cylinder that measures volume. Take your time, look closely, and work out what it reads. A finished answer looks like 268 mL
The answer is 850 mL
